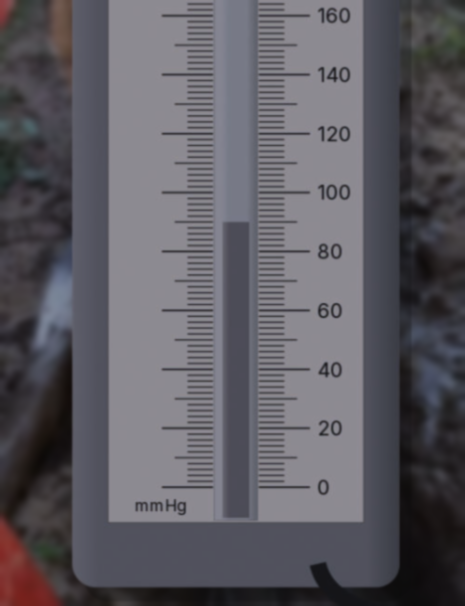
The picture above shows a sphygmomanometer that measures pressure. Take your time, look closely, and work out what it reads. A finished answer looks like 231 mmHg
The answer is 90 mmHg
